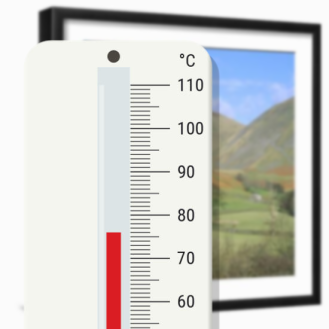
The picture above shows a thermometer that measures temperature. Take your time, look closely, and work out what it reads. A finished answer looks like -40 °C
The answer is 76 °C
